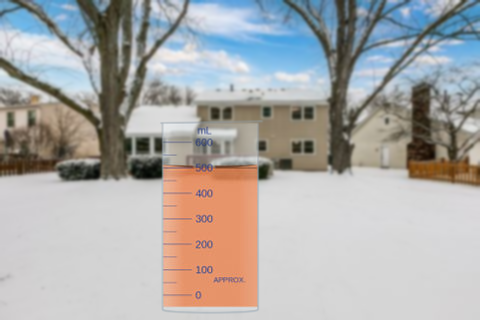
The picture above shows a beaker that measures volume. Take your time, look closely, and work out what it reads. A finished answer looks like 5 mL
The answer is 500 mL
